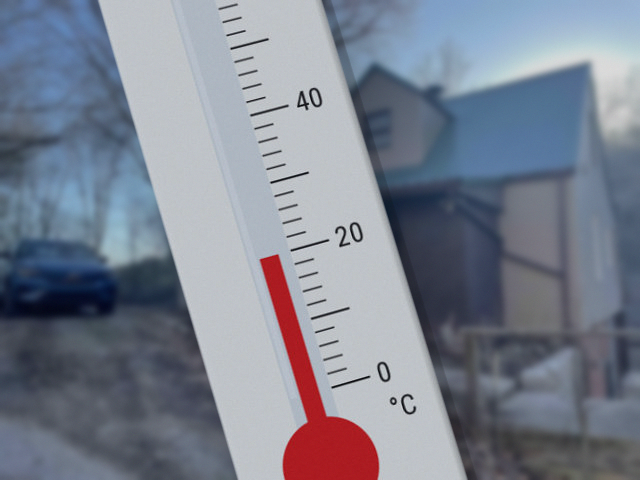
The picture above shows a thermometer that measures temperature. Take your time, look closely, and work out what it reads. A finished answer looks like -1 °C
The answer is 20 °C
